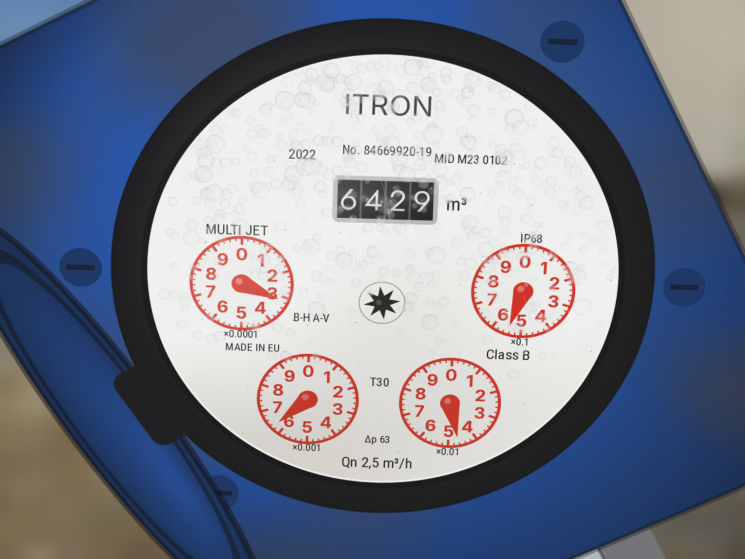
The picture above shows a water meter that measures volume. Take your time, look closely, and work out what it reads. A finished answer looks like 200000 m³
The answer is 6429.5463 m³
